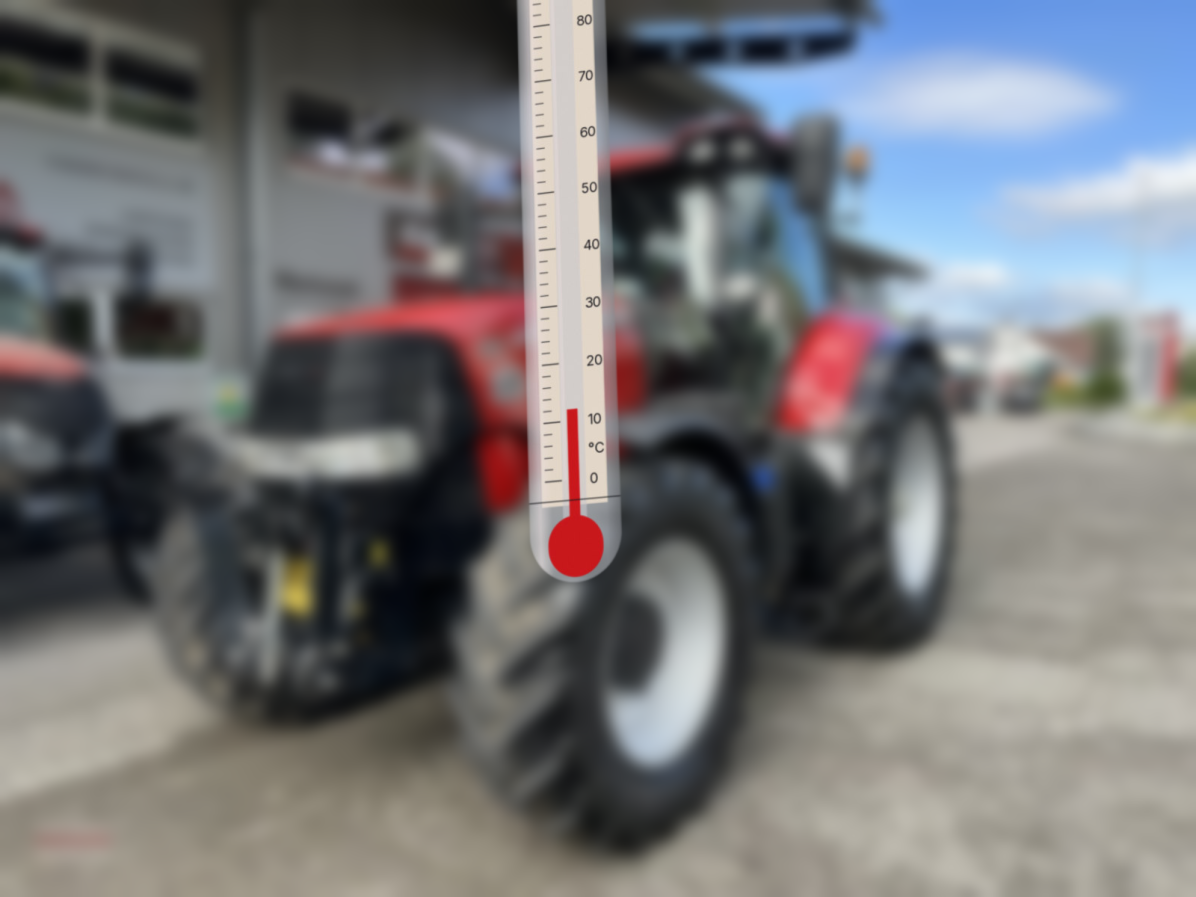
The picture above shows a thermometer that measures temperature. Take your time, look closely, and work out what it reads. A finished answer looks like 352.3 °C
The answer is 12 °C
